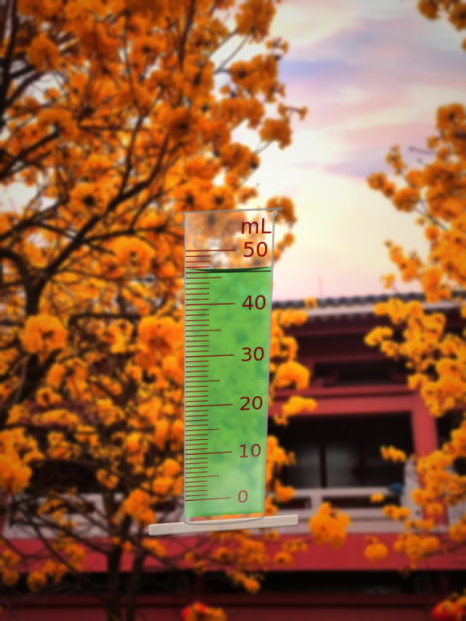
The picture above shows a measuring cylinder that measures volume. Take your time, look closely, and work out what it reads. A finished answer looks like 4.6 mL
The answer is 46 mL
